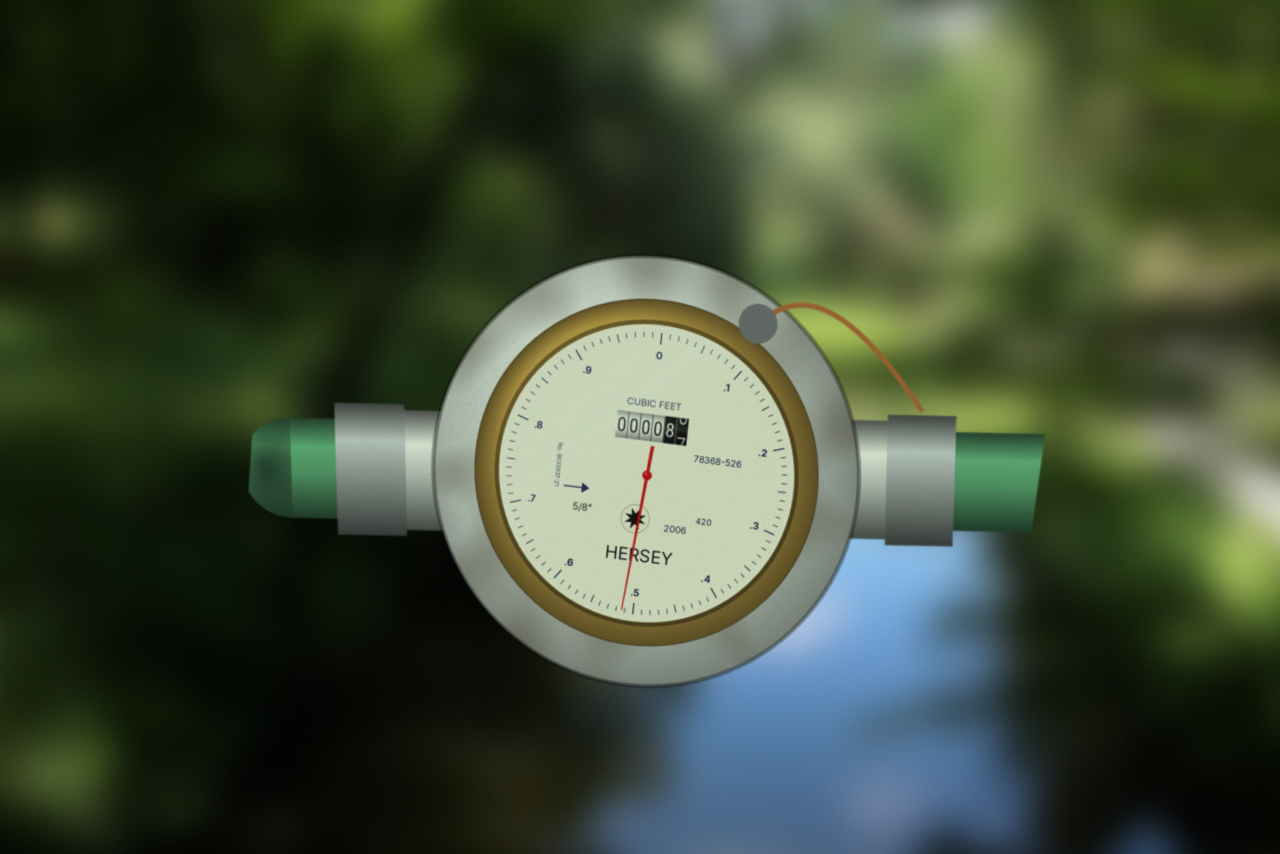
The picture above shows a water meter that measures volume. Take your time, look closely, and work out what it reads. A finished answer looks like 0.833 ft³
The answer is 86.51 ft³
